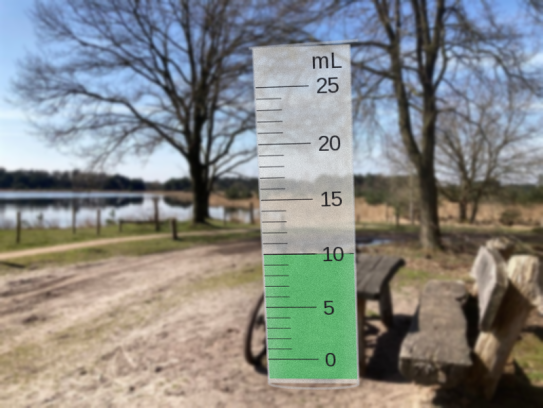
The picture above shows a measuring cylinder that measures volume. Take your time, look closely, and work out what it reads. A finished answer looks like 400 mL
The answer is 10 mL
